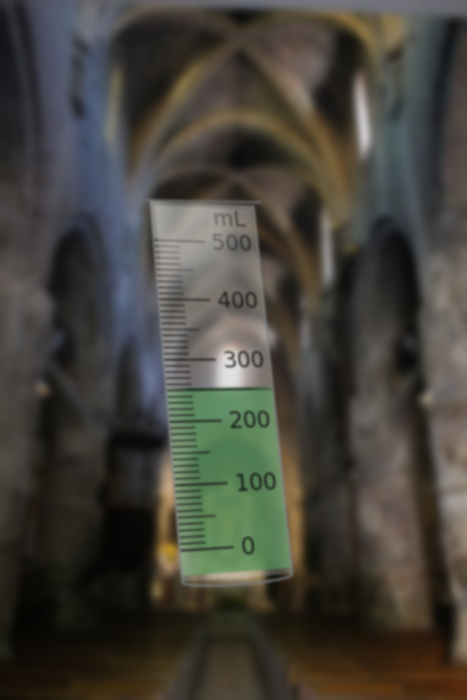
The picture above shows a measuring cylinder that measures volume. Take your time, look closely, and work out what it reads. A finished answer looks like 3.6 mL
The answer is 250 mL
